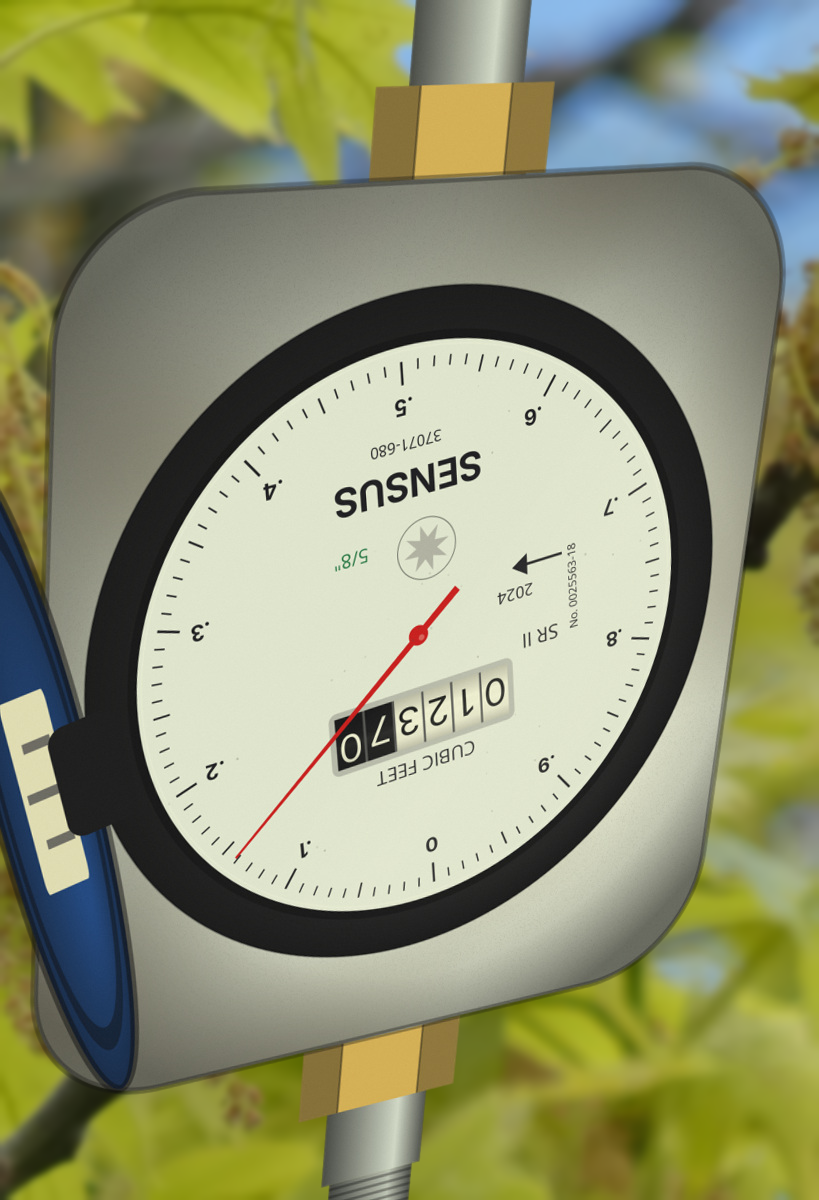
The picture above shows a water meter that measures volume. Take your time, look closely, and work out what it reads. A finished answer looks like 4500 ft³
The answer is 12370.14 ft³
